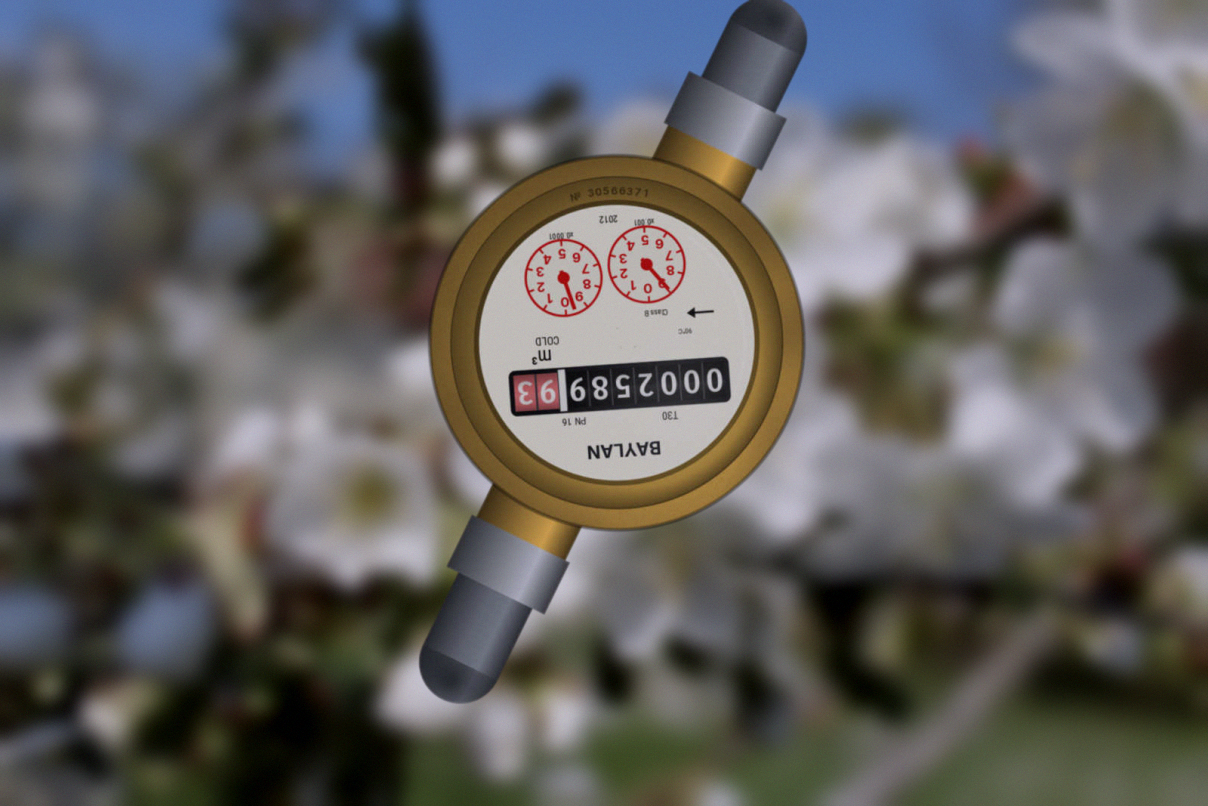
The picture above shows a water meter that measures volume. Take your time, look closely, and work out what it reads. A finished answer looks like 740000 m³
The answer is 2589.9389 m³
